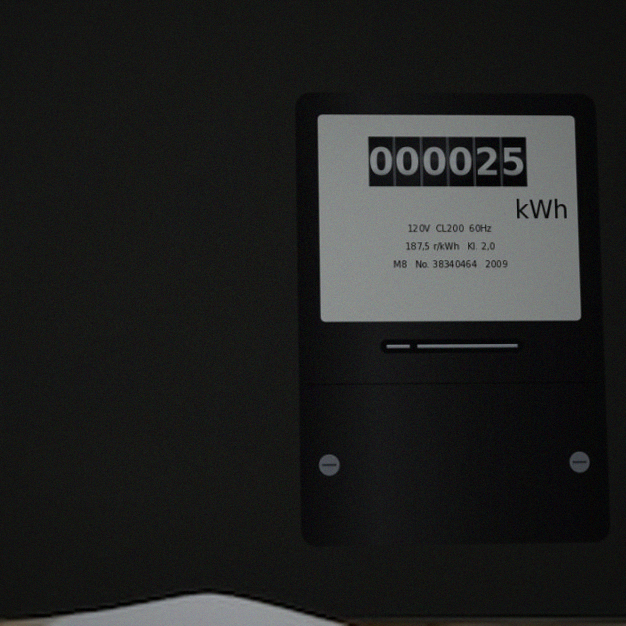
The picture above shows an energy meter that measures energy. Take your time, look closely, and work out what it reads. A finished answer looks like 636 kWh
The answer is 25 kWh
